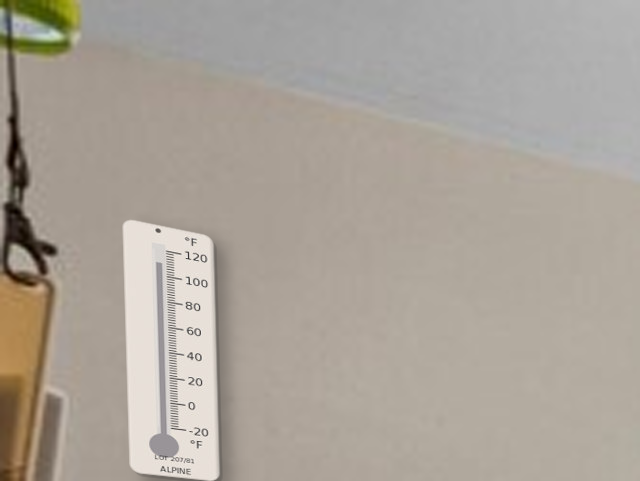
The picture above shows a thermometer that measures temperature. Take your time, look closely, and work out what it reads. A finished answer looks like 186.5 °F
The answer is 110 °F
